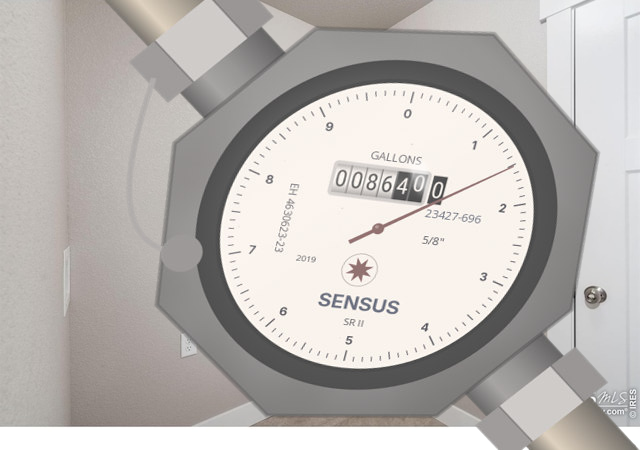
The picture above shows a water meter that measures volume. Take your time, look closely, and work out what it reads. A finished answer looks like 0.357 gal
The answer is 86401.5 gal
